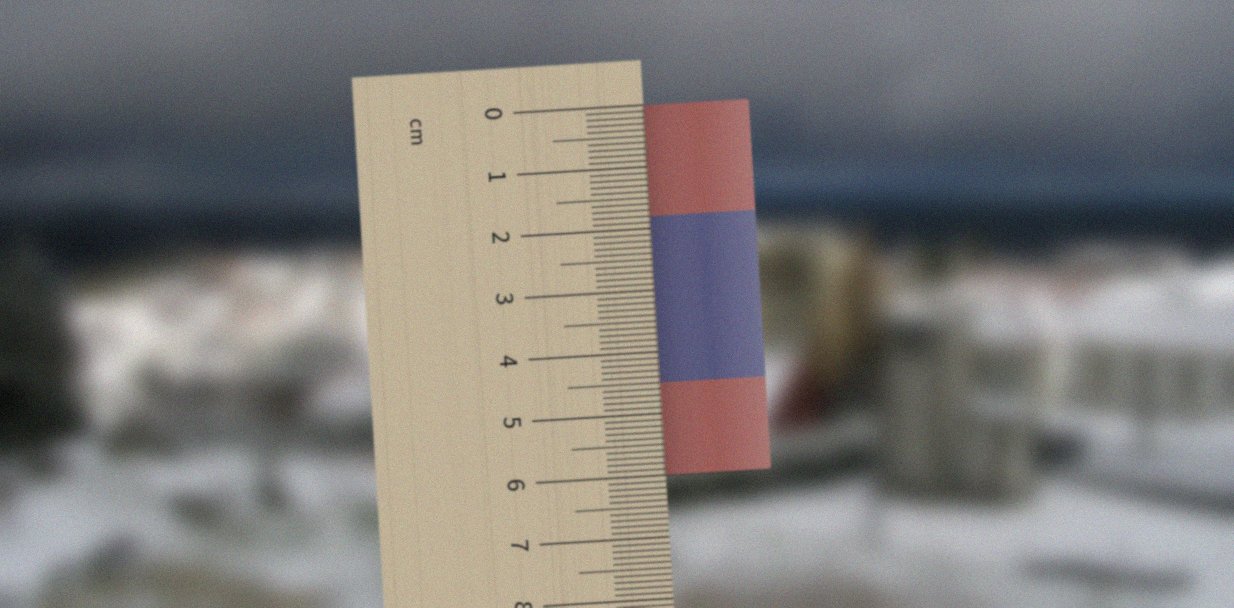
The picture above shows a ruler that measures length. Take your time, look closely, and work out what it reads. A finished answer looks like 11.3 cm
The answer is 6 cm
